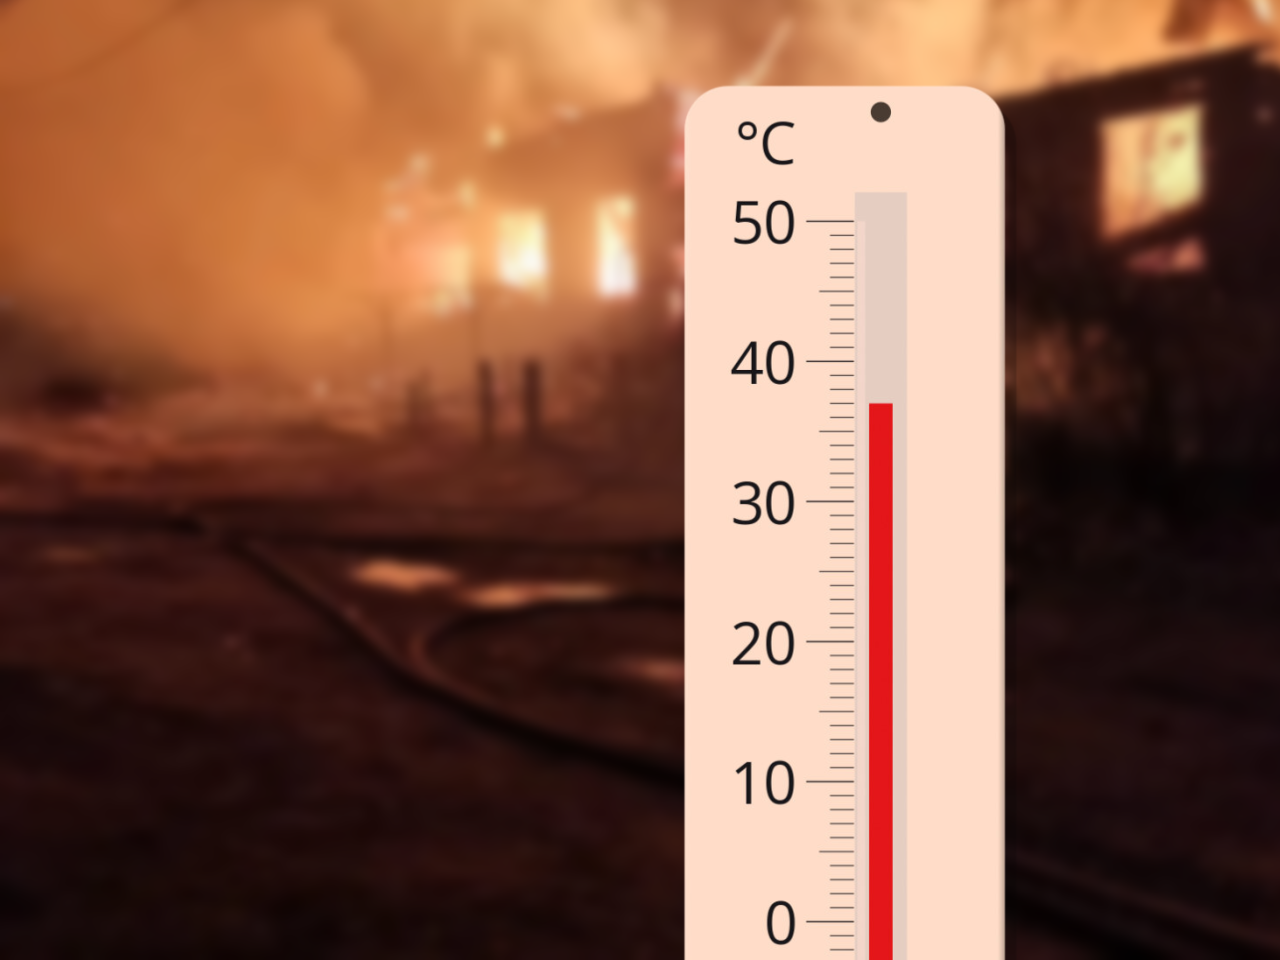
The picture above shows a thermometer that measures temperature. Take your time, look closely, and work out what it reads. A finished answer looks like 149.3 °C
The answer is 37 °C
